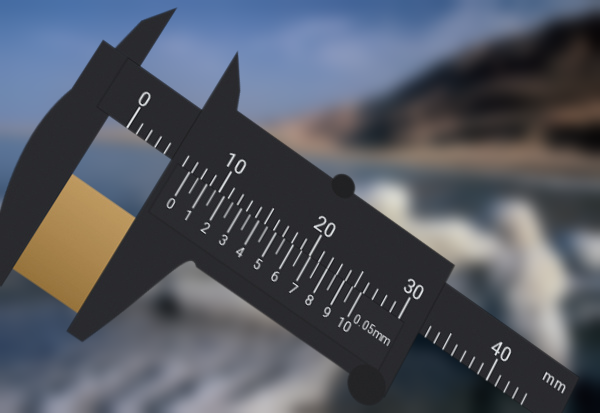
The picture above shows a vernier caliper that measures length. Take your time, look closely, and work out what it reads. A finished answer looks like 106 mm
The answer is 6.8 mm
